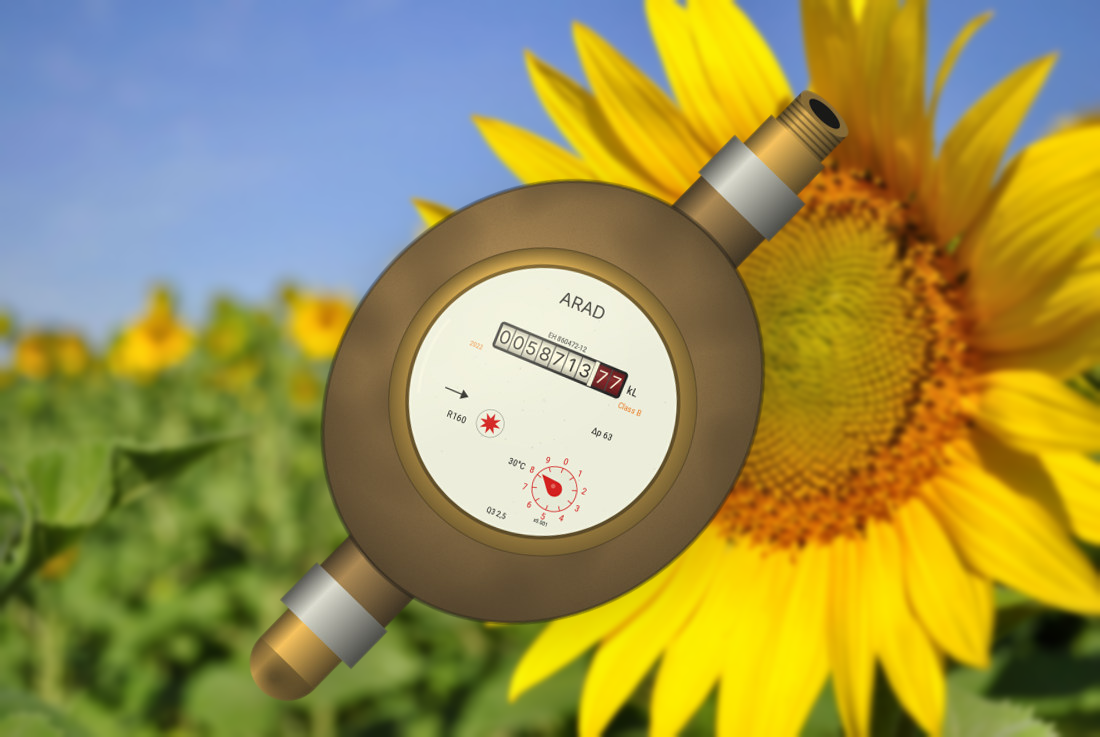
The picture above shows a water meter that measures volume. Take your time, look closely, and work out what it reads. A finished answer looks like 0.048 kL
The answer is 58713.778 kL
